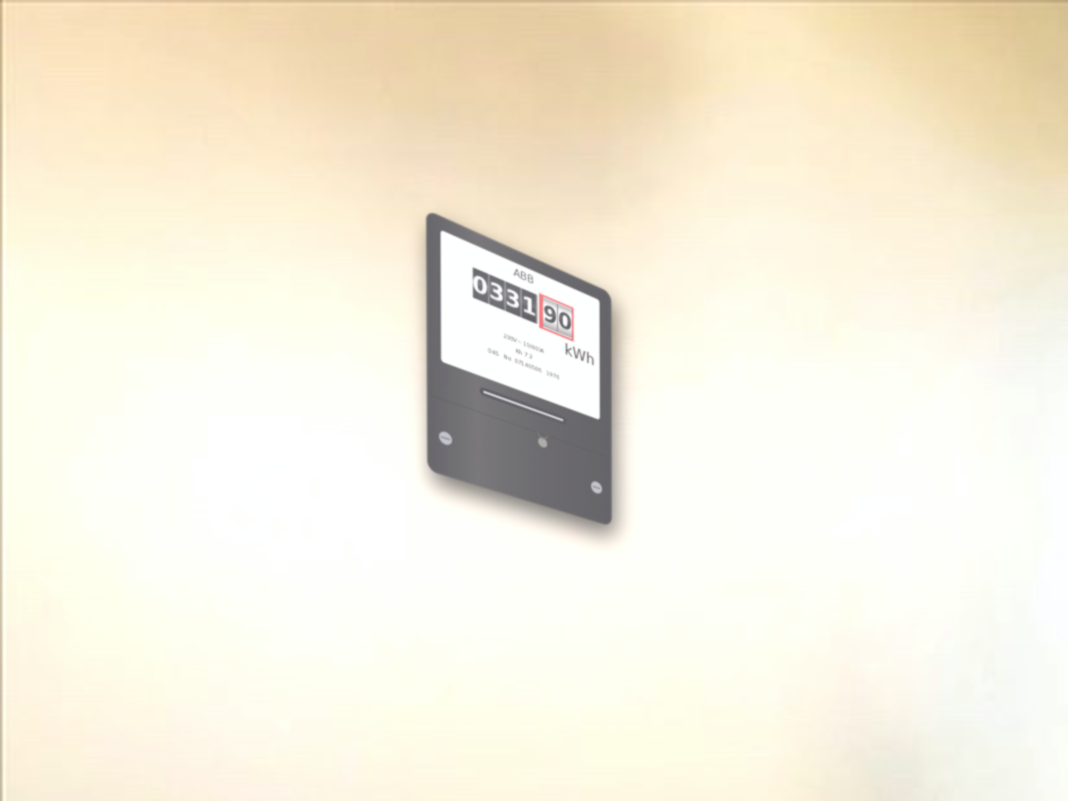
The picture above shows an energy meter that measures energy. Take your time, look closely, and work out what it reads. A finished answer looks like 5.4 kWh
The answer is 331.90 kWh
